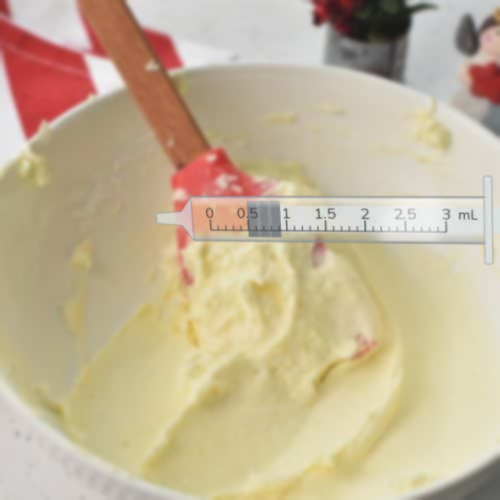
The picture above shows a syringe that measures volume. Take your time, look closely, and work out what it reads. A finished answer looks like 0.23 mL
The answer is 0.5 mL
